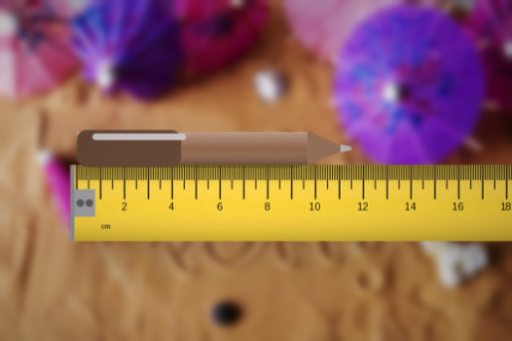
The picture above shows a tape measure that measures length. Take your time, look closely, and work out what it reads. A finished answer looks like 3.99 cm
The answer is 11.5 cm
